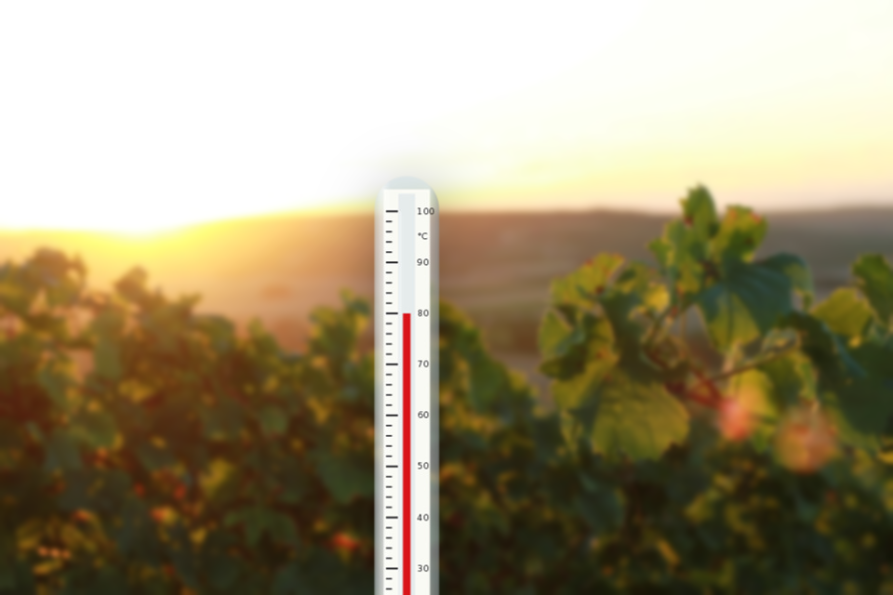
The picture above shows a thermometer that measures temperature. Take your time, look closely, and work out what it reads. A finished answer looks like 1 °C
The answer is 80 °C
